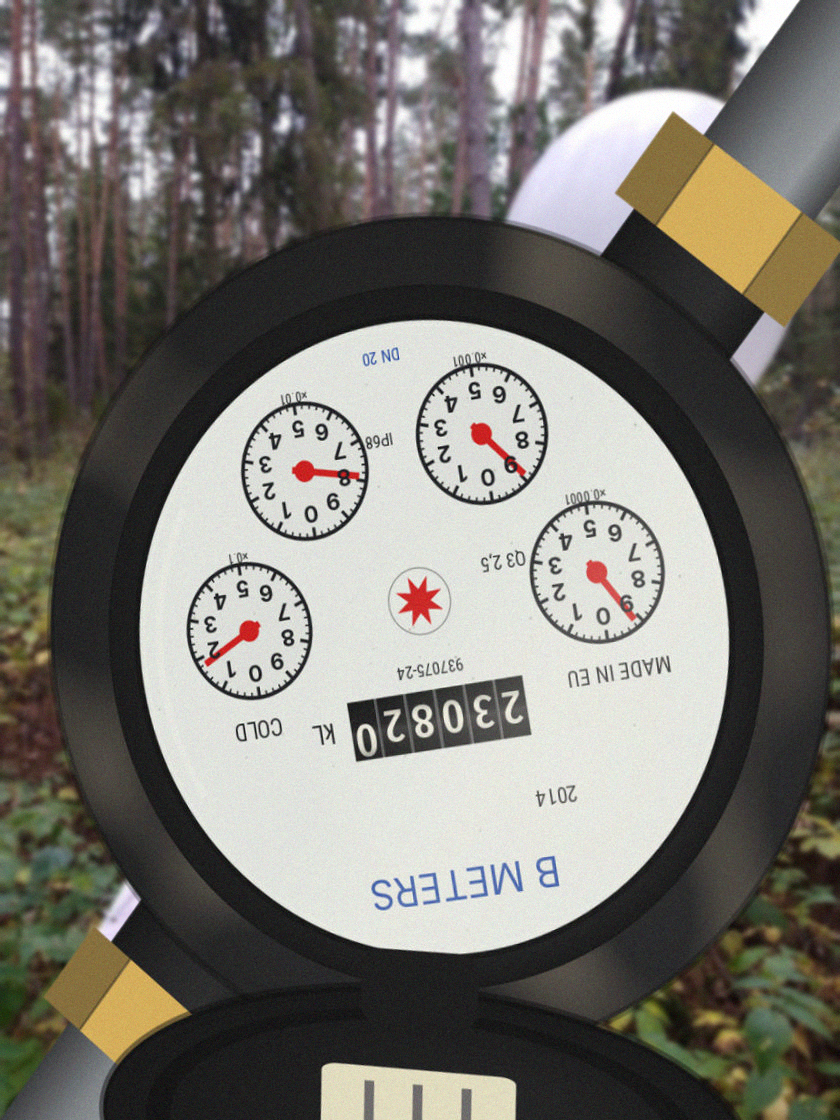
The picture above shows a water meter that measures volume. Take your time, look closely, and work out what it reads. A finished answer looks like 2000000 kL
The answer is 230820.1789 kL
